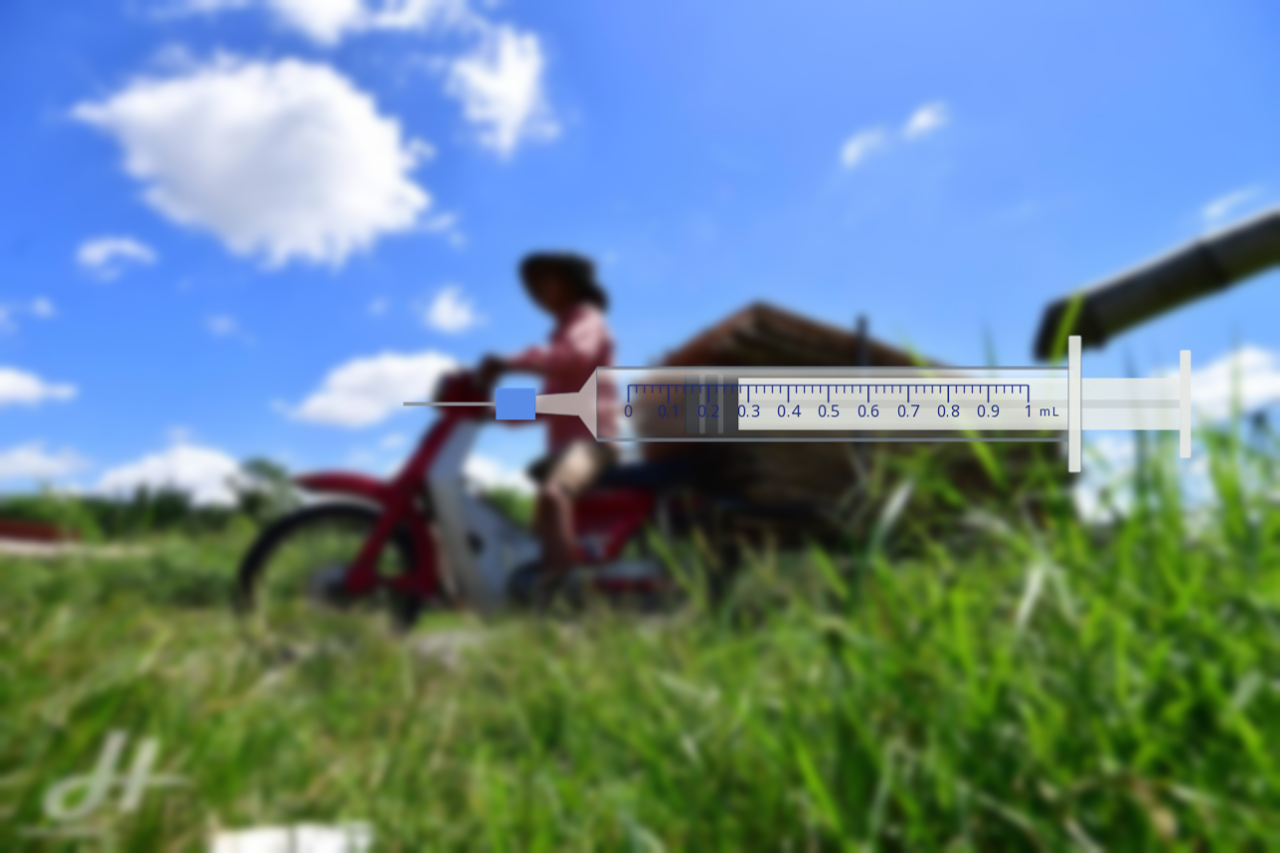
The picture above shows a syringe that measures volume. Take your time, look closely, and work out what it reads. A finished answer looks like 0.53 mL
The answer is 0.14 mL
